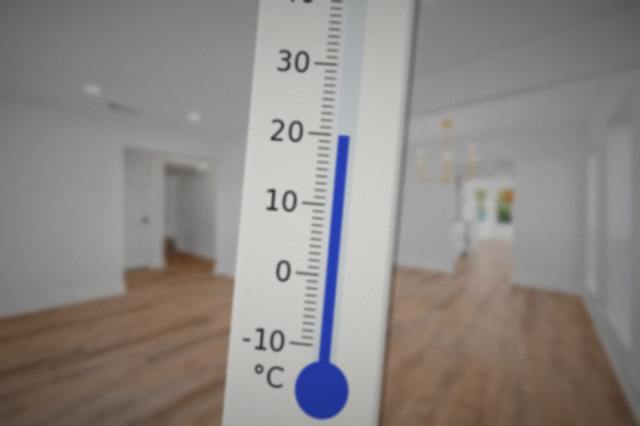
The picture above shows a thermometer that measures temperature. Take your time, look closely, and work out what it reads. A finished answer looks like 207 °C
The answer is 20 °C
